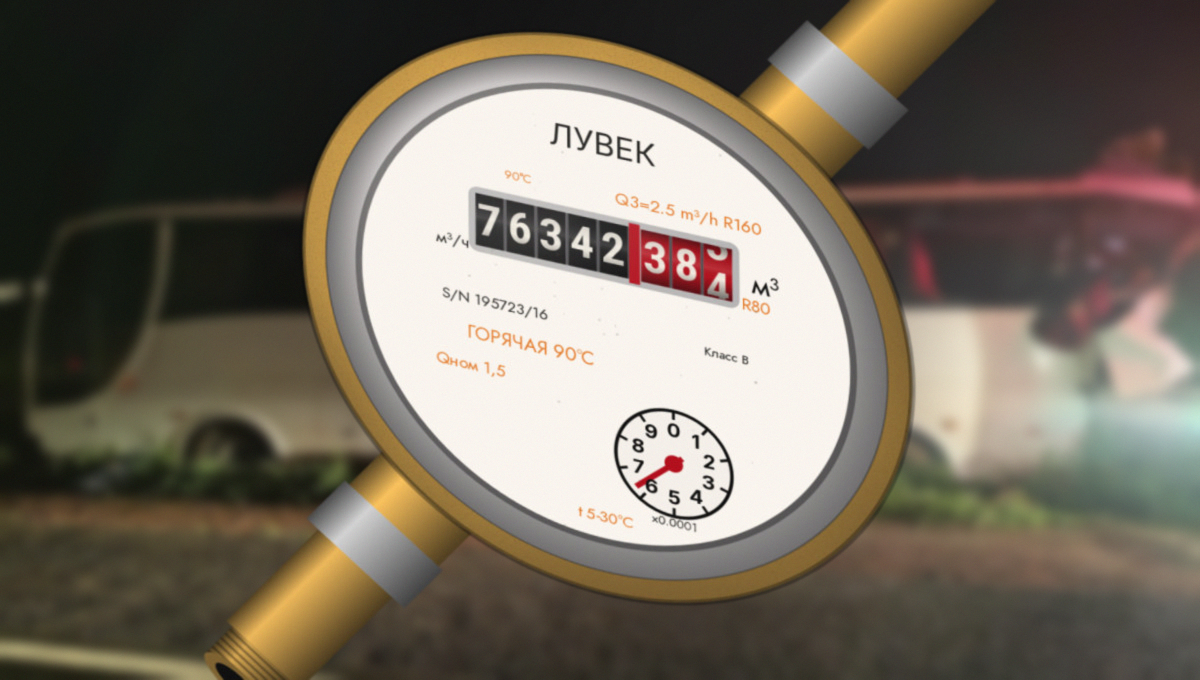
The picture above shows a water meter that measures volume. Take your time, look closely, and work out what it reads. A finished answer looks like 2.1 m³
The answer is 76342.3836 m³
